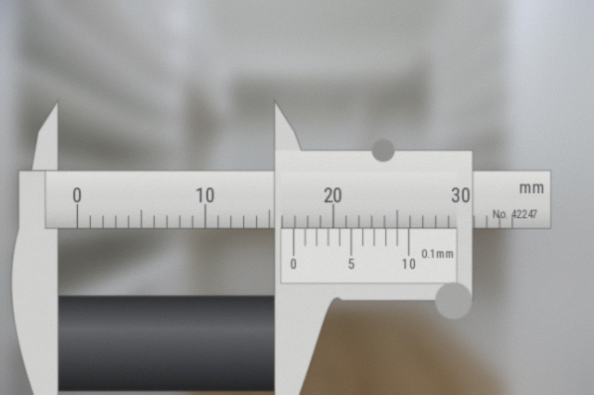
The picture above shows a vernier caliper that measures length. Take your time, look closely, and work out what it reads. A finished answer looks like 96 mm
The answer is 16.9 mm
